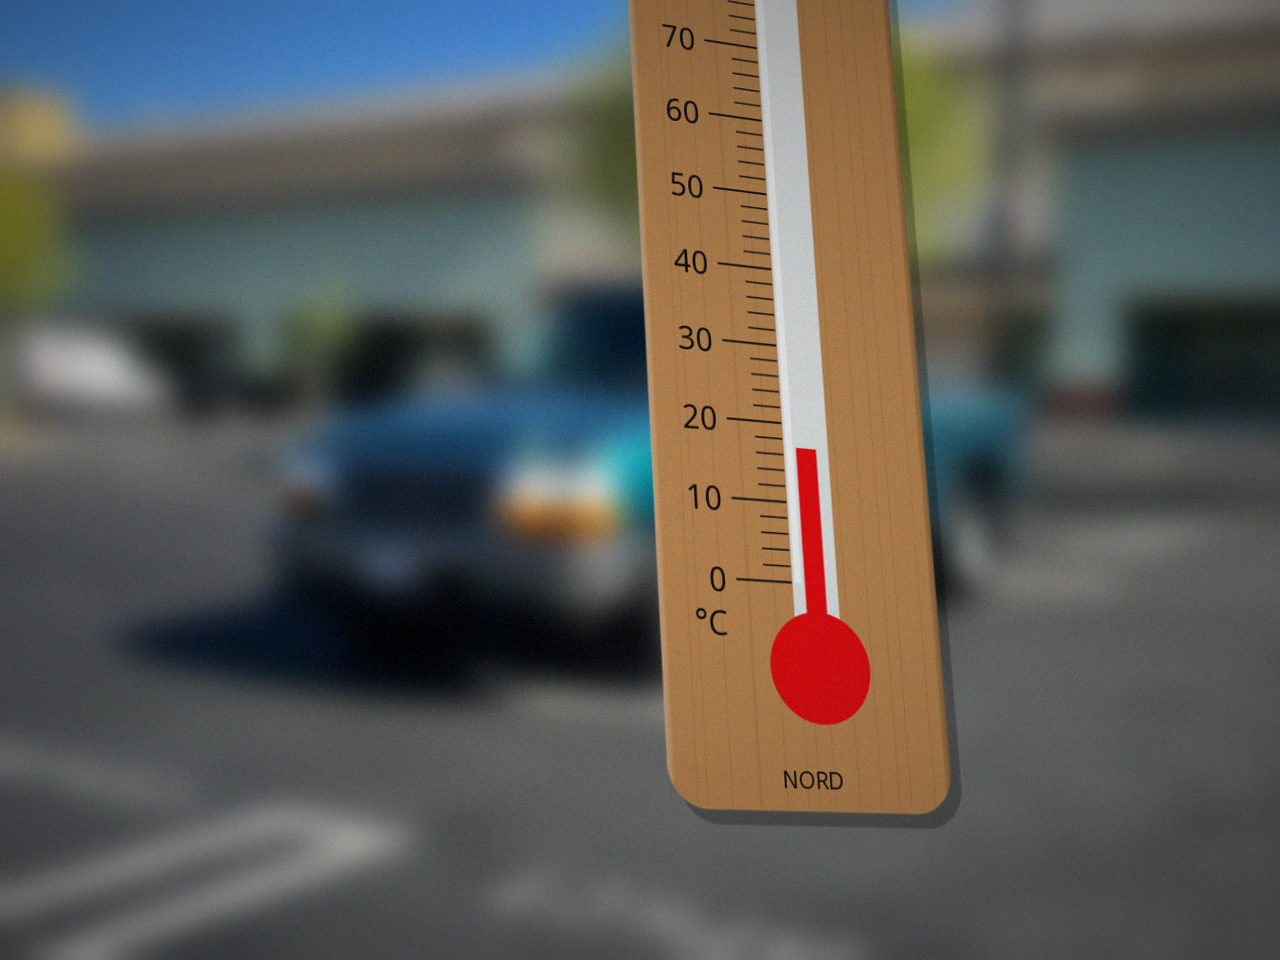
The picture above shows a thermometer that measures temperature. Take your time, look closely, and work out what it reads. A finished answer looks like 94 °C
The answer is 17 °C
